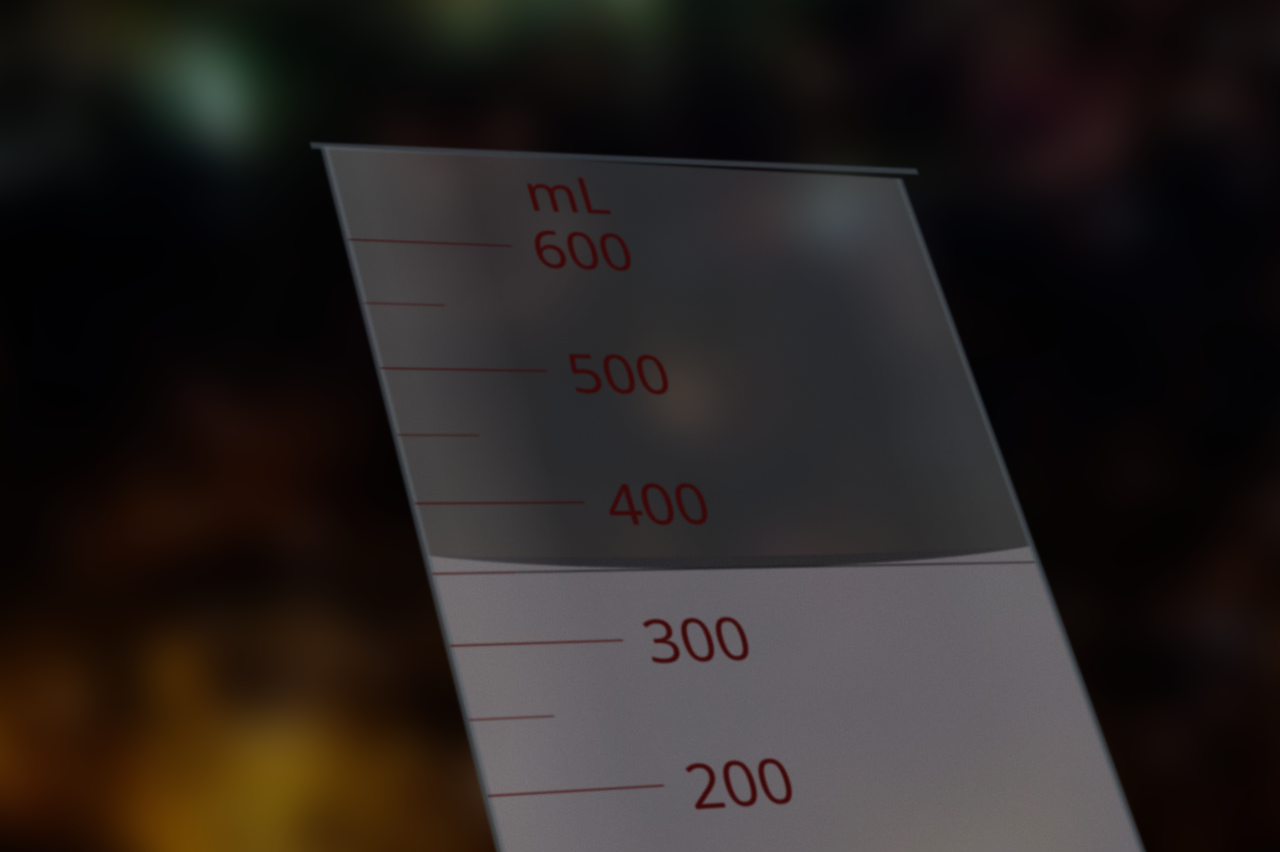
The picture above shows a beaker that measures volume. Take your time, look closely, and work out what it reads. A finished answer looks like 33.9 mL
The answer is 350 mL
